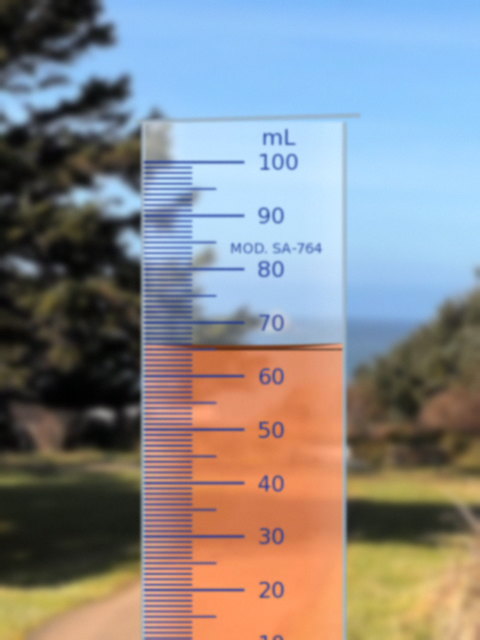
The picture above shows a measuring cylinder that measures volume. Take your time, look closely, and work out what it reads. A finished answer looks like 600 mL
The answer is 65 mL
